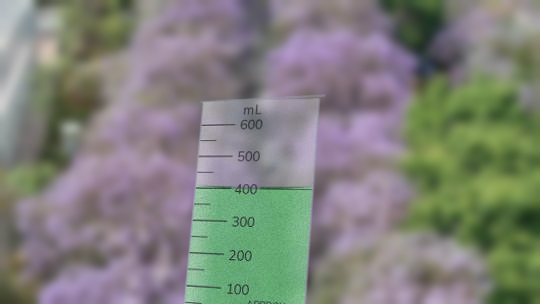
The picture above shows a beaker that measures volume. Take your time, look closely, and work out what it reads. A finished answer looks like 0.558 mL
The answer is 400 mL
